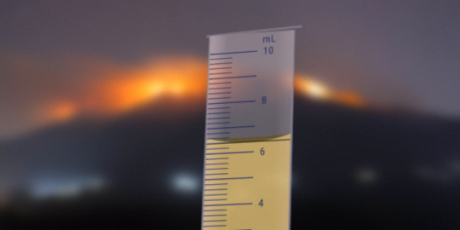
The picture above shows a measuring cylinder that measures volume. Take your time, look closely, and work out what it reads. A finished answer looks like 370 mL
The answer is 6.4 mL
